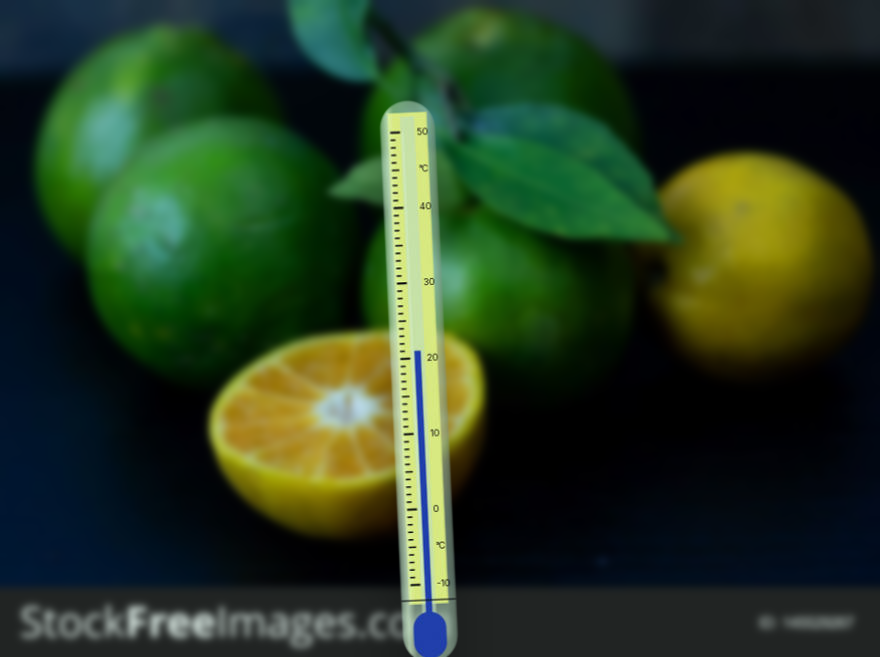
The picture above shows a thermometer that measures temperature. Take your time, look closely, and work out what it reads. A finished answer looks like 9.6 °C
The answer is 21 °C
